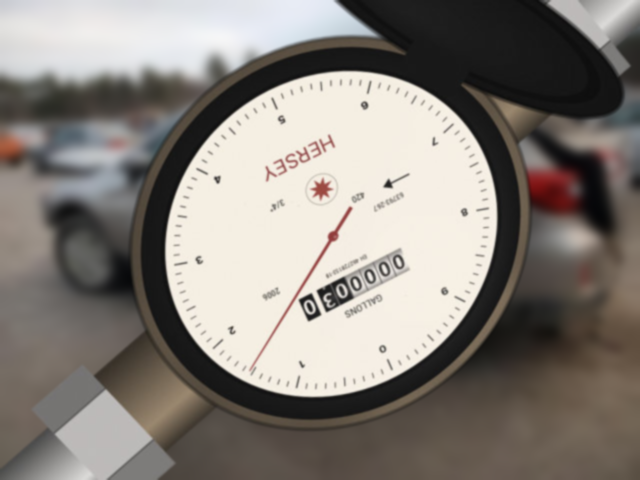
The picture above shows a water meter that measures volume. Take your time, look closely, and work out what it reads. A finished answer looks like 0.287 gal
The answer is 31.5 gal
